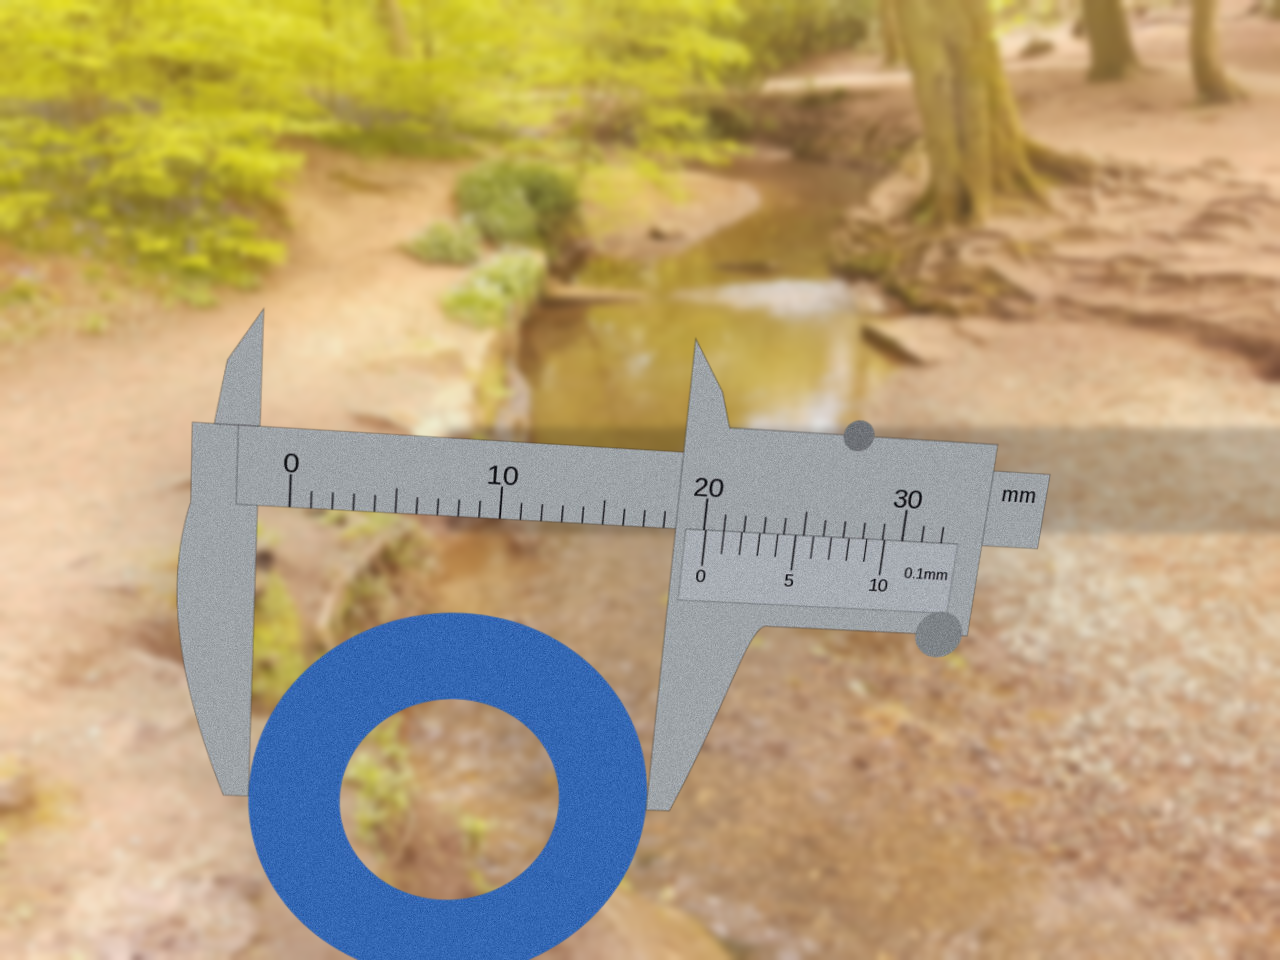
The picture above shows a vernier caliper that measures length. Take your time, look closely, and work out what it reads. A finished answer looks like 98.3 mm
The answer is 20.1 mm
